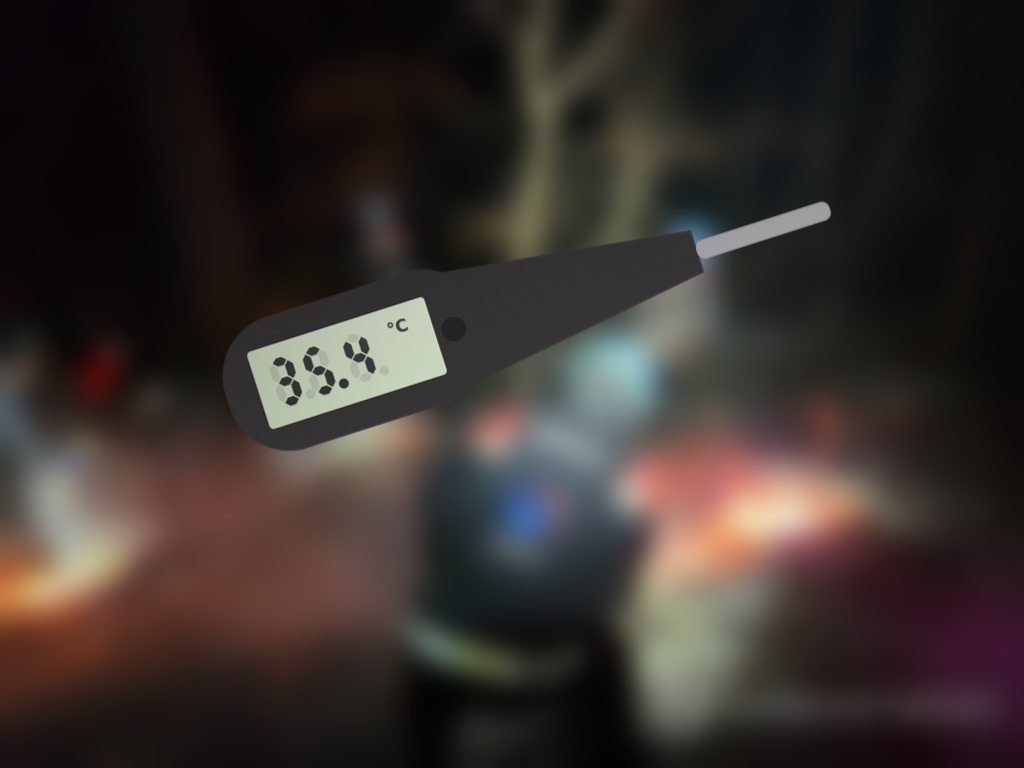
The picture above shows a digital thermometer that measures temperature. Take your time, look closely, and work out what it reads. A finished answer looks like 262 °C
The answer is 35.4 °C
